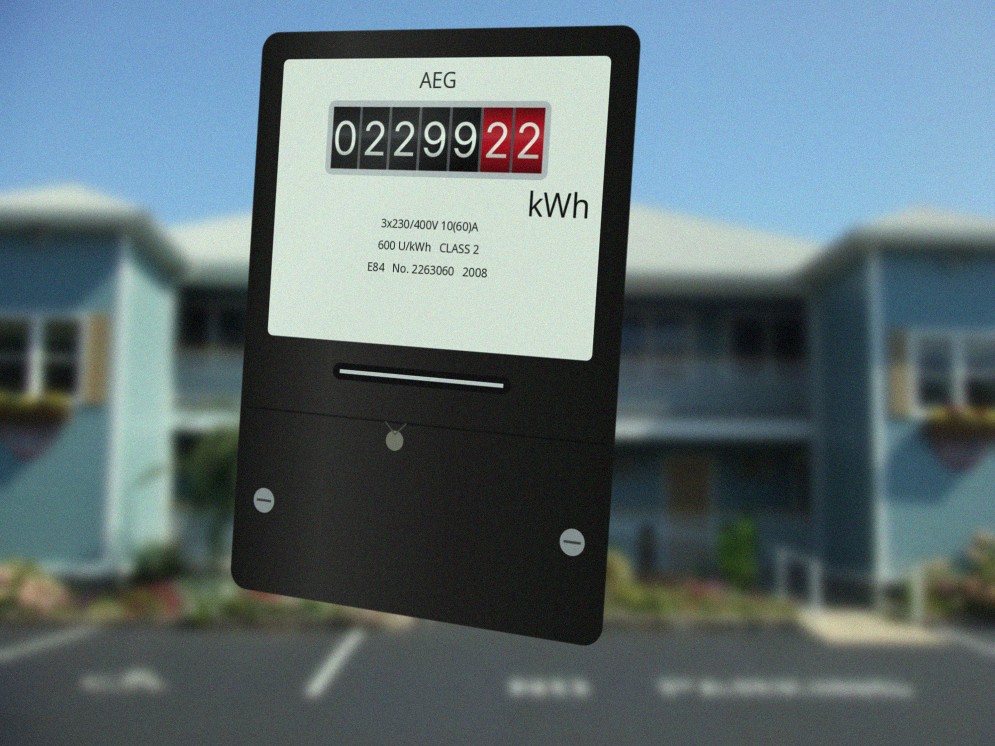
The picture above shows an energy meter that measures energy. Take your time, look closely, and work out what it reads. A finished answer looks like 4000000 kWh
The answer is 2299.22 kWh
